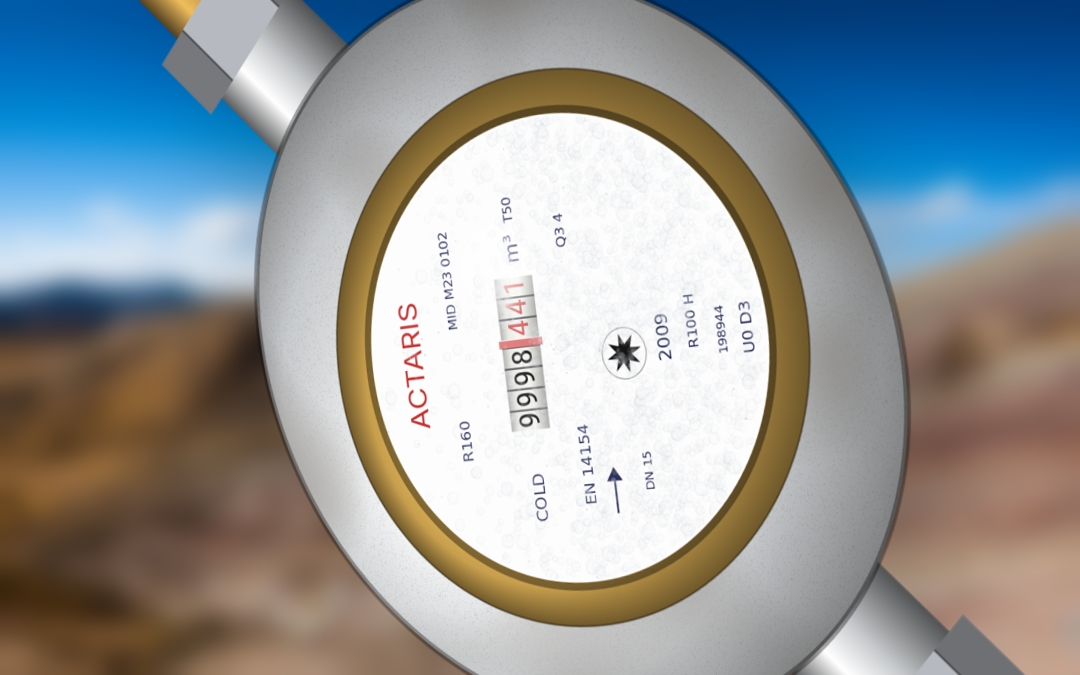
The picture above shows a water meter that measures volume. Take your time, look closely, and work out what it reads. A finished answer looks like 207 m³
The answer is 9998.441 m³
